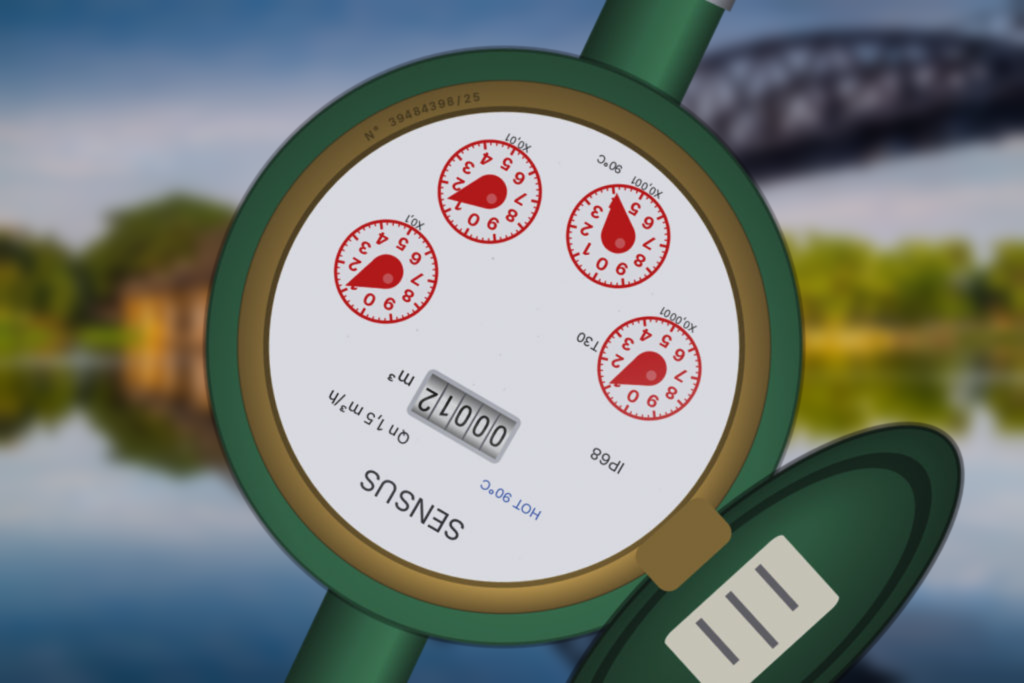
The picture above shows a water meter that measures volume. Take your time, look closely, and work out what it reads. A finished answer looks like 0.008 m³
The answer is 12.1141 m³
